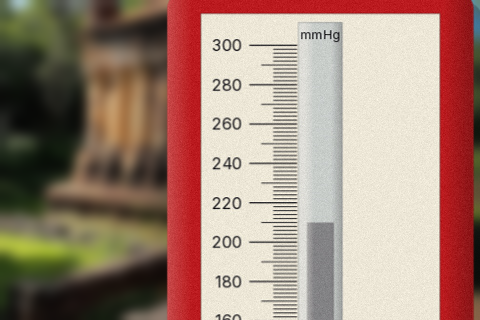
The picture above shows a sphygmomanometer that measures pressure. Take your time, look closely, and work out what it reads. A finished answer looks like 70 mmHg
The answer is 210 mmHg
